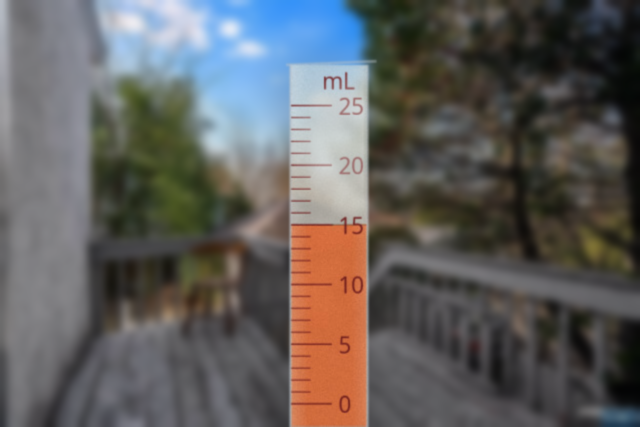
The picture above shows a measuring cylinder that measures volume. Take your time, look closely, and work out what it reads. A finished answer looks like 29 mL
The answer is 15 mL
